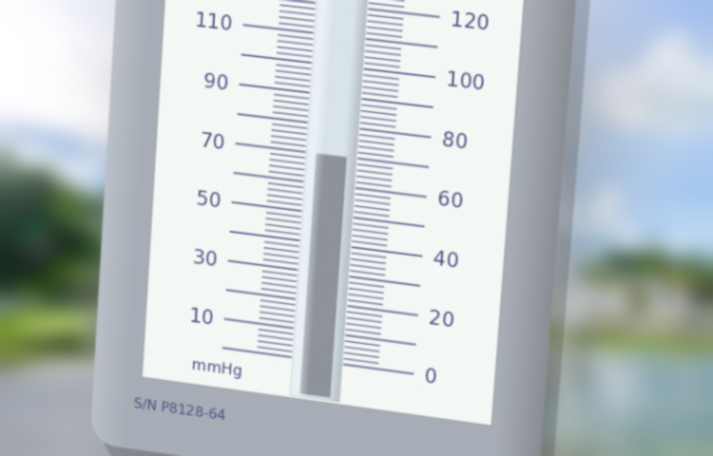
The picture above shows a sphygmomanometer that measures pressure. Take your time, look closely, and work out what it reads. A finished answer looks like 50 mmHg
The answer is 70 mmHg
